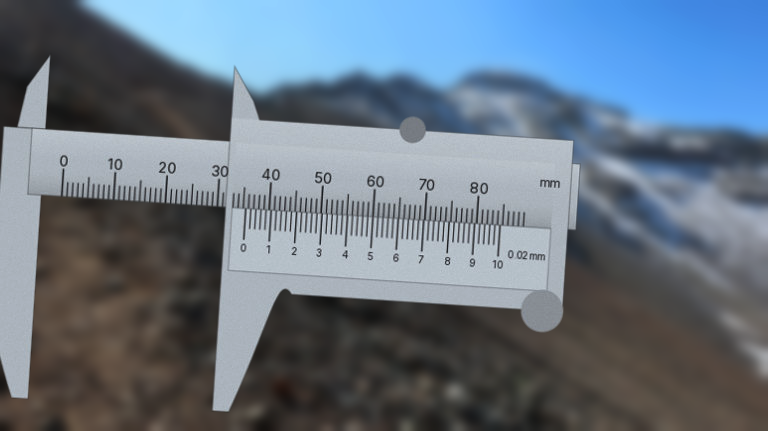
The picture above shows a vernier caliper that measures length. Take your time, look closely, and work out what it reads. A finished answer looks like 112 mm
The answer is 35.5 mm
